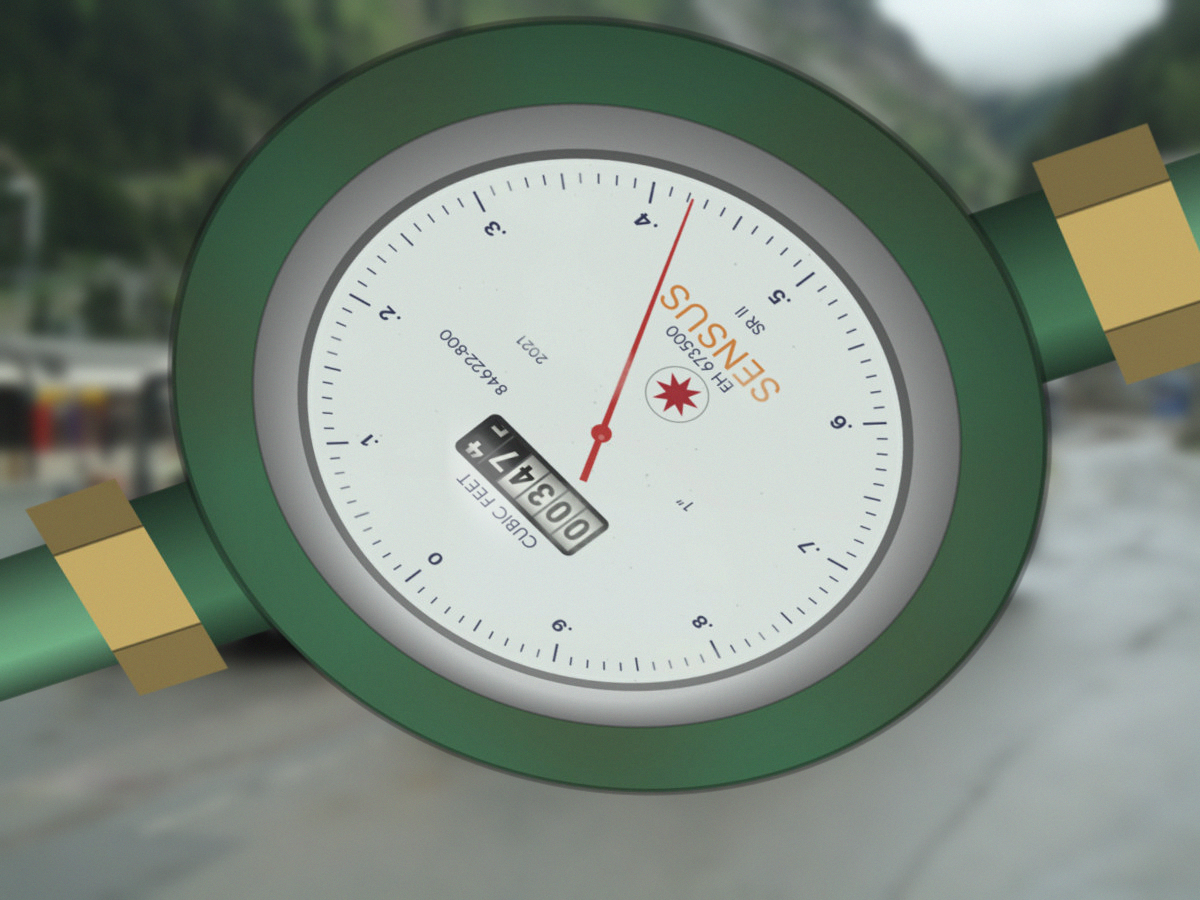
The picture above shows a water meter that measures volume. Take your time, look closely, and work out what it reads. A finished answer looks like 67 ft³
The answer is 3474.42 ft³
